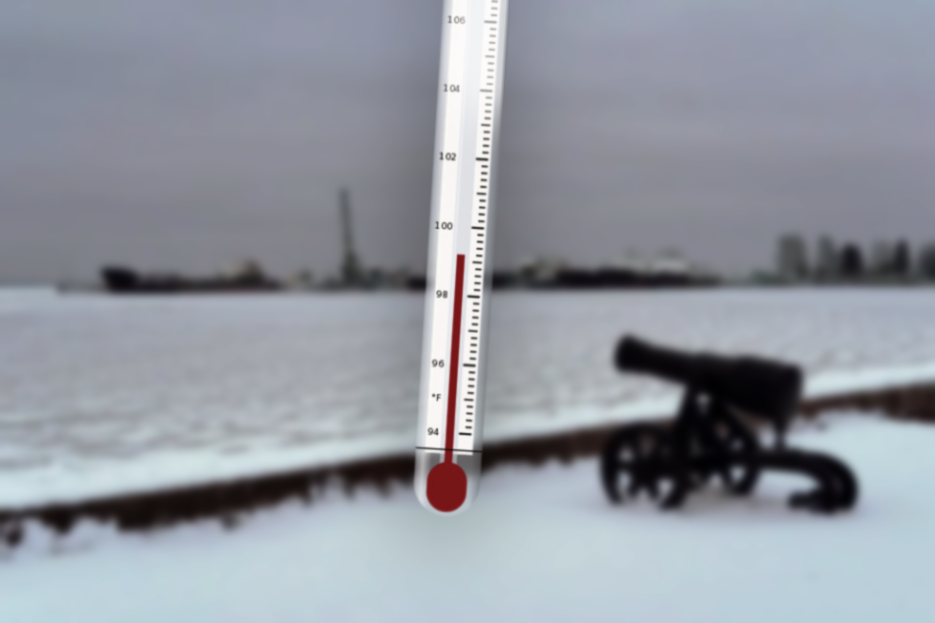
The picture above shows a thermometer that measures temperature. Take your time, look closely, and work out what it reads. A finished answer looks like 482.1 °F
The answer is 99.2 °F
